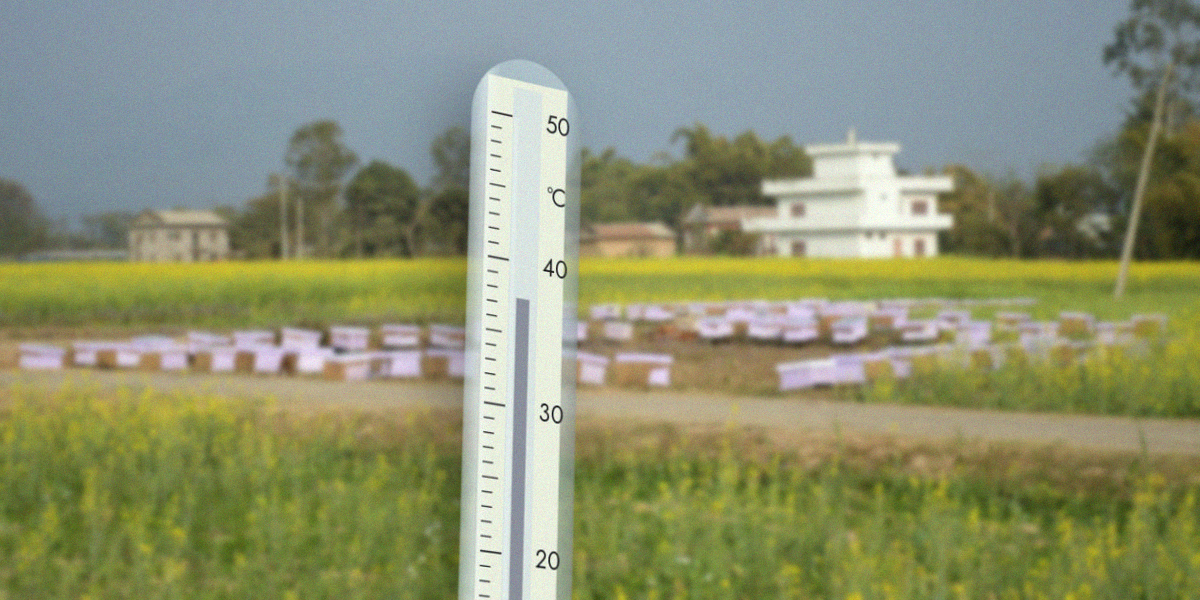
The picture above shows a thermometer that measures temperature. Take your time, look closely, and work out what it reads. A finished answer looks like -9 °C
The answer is 37.5 °C
